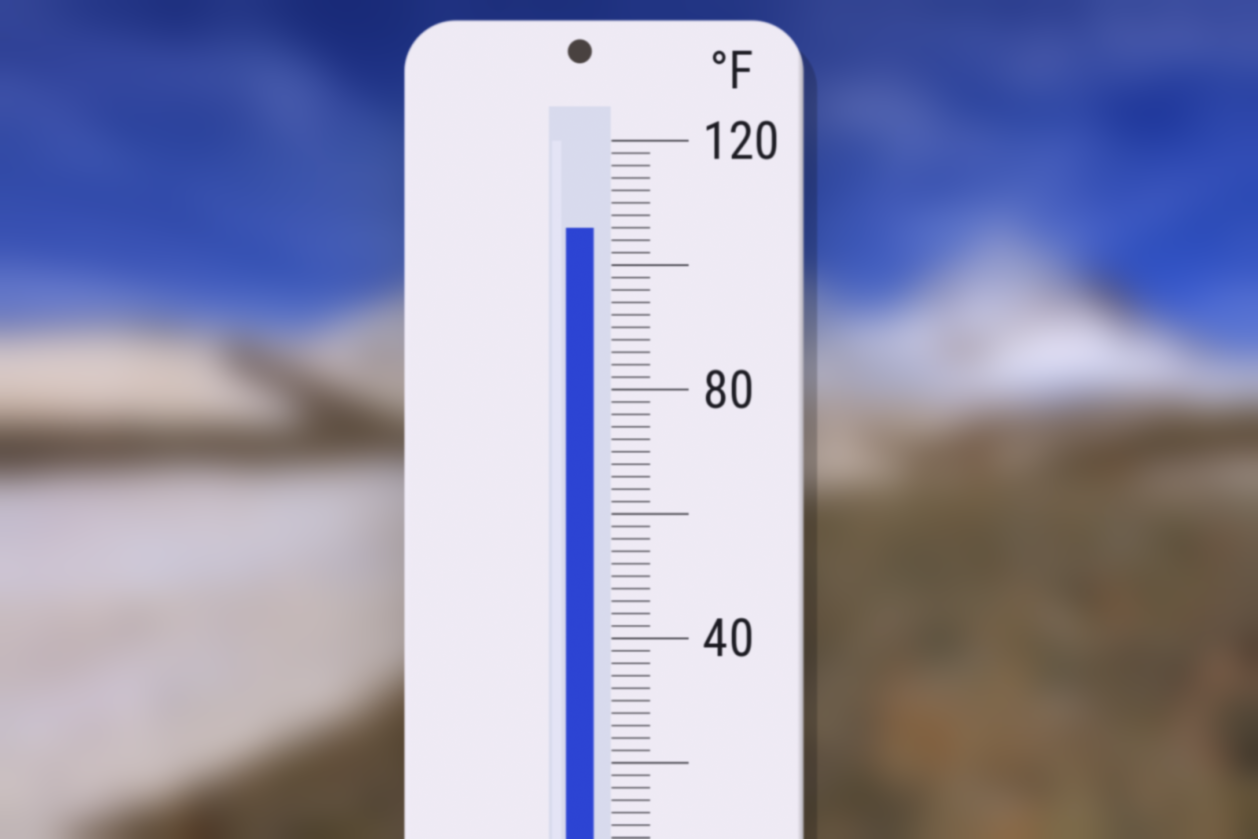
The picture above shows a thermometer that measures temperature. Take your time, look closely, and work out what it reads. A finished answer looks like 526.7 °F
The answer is 106 °F
